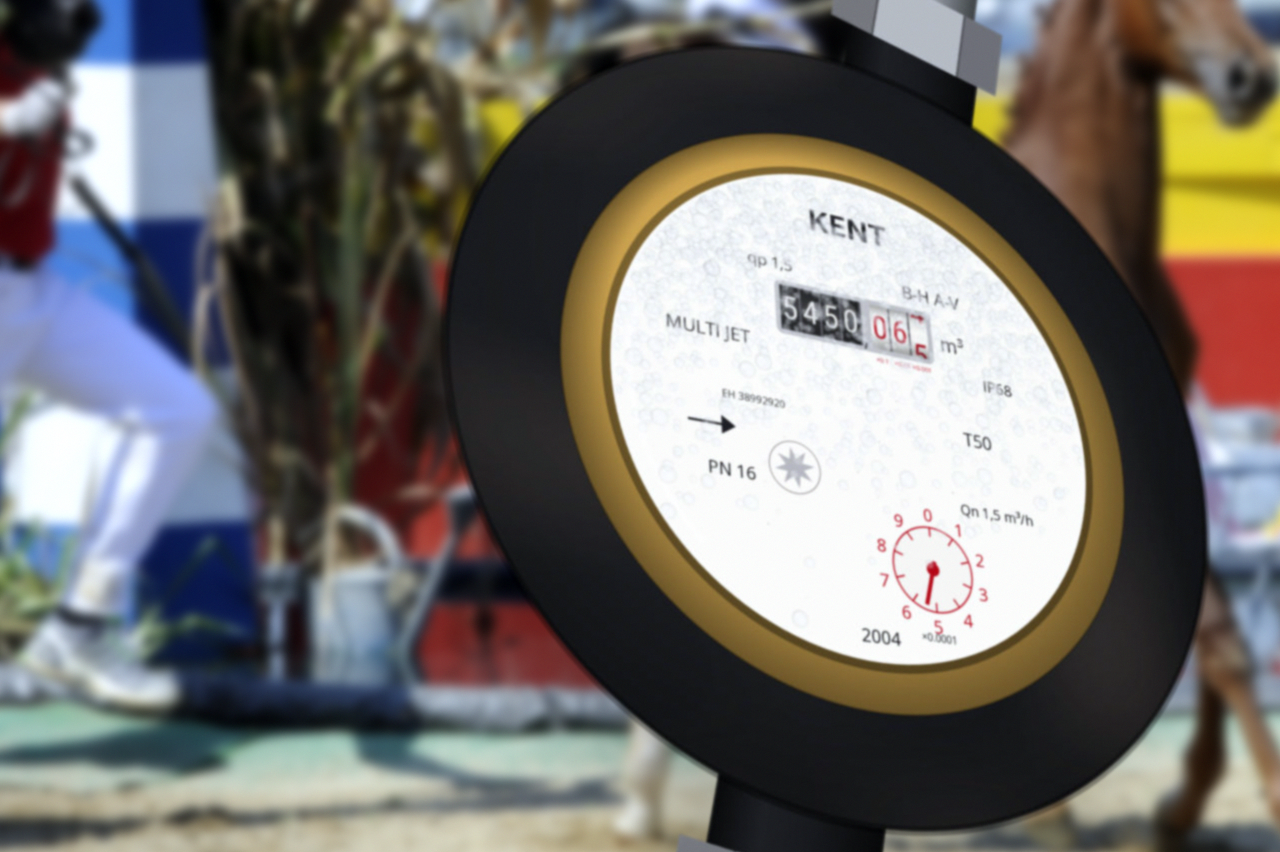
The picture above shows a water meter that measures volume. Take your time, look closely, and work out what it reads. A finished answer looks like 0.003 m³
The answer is 5450.0645 m³
